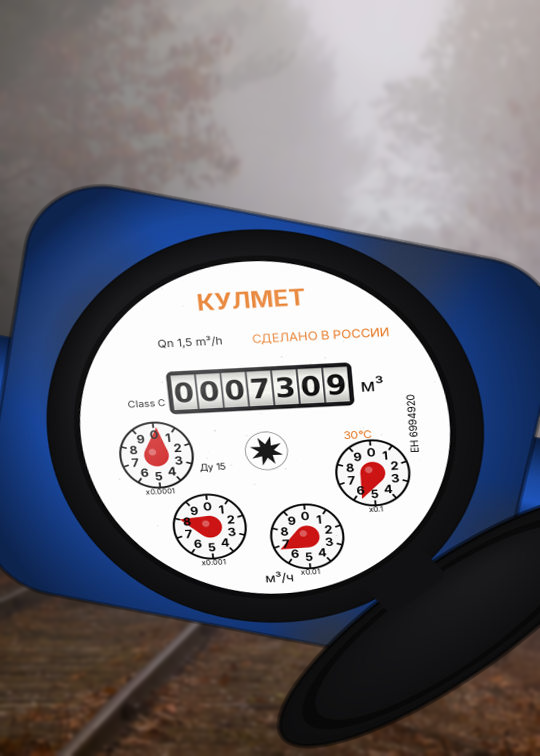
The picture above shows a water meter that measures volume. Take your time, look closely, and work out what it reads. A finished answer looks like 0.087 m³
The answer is 7309.5680 m³
